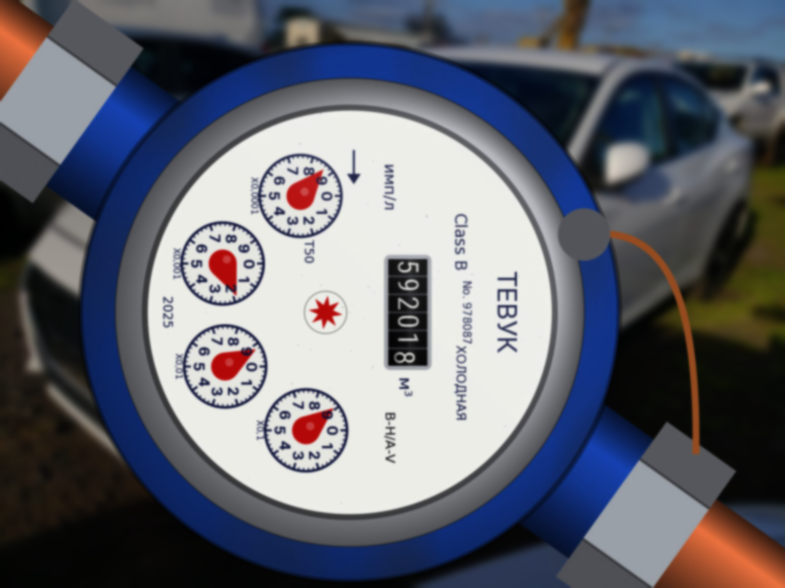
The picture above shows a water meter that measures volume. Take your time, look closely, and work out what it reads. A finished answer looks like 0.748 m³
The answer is 592017.8918 m³
